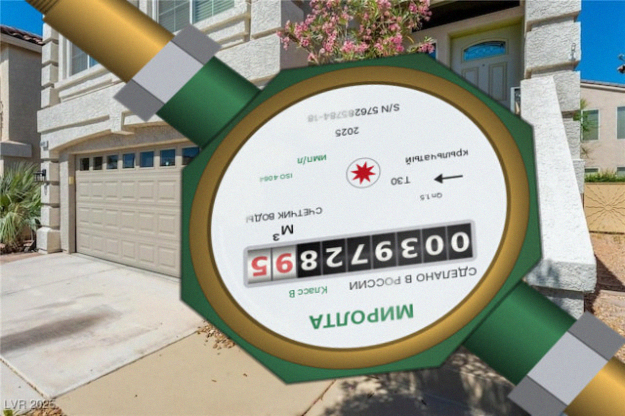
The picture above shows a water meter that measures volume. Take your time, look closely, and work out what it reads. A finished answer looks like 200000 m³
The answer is 39728.95 m³
